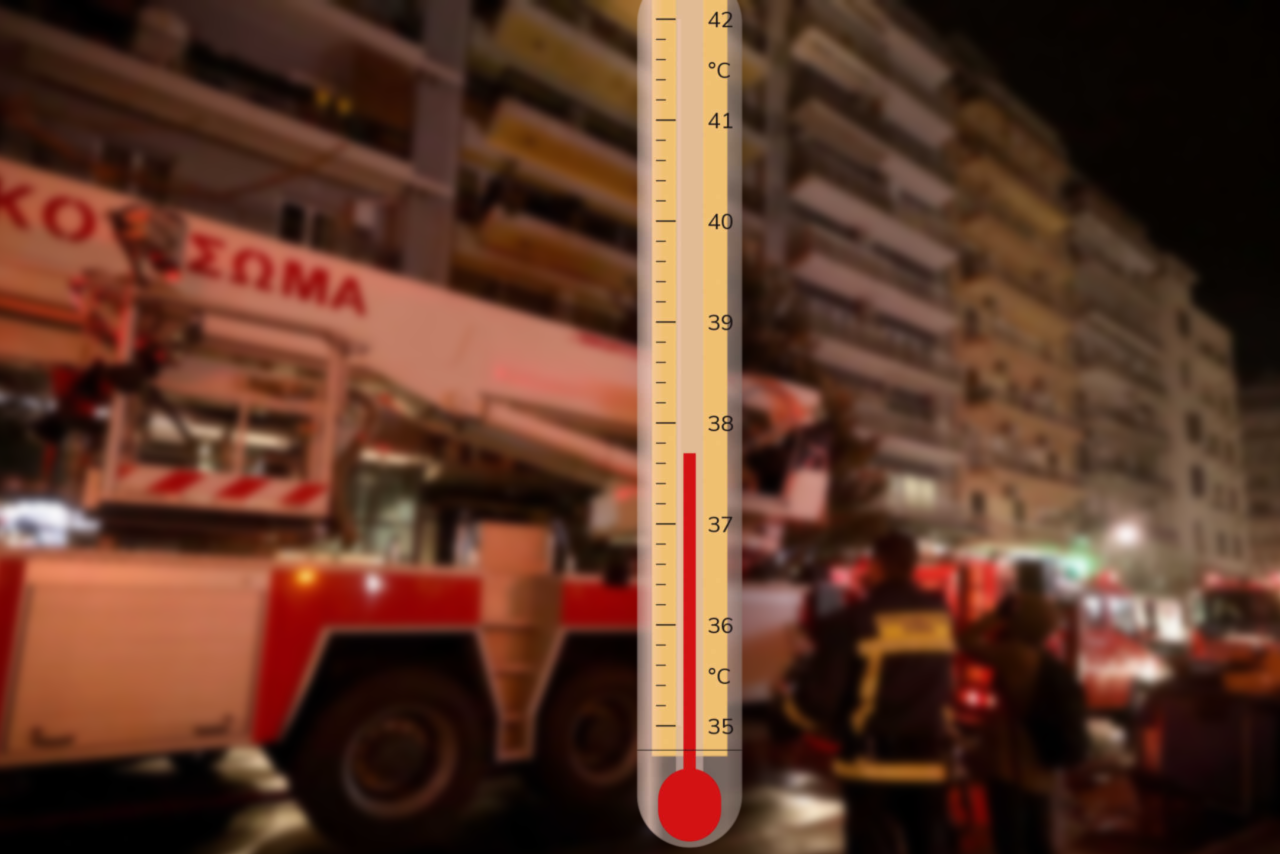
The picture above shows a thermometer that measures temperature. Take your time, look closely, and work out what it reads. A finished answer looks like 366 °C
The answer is 37.7 °C
